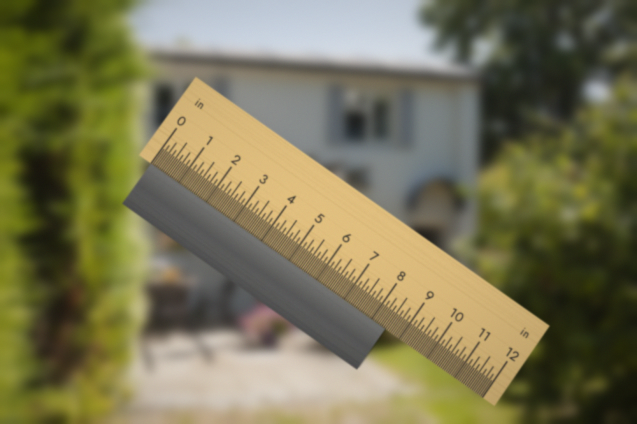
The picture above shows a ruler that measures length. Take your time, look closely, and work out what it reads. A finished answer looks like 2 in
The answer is 8.5 in
